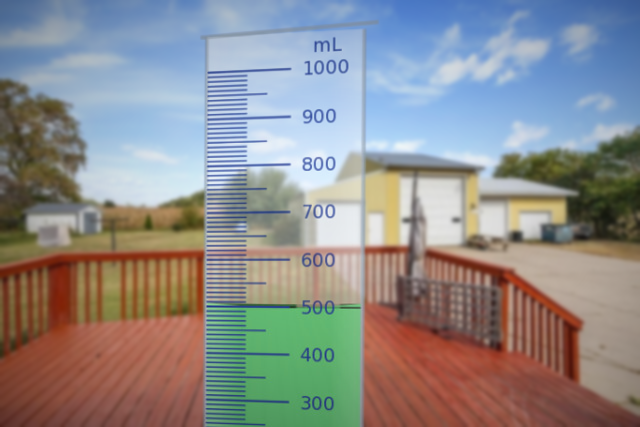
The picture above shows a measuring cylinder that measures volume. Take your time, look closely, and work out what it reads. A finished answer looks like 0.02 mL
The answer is 500 mL
